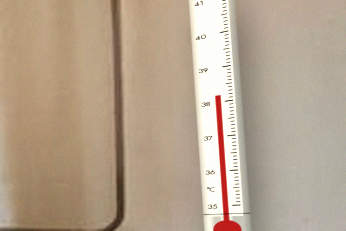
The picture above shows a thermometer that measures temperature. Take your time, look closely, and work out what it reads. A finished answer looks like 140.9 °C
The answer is 38.2 °C
